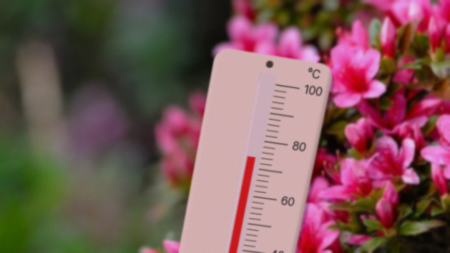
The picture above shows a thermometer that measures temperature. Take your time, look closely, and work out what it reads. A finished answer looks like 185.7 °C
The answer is 74 °C
